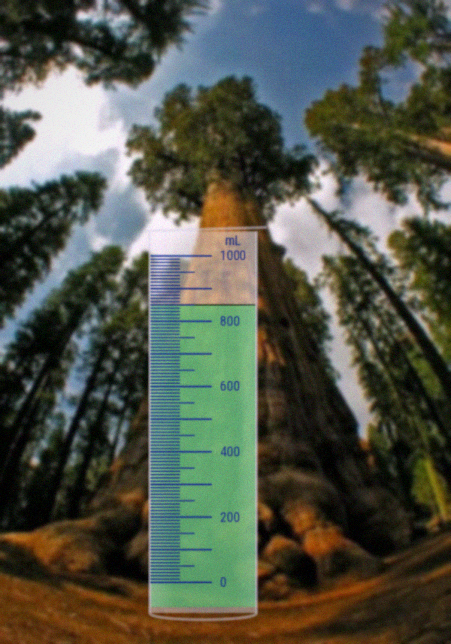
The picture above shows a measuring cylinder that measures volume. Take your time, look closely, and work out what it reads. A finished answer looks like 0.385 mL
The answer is 850 mL
